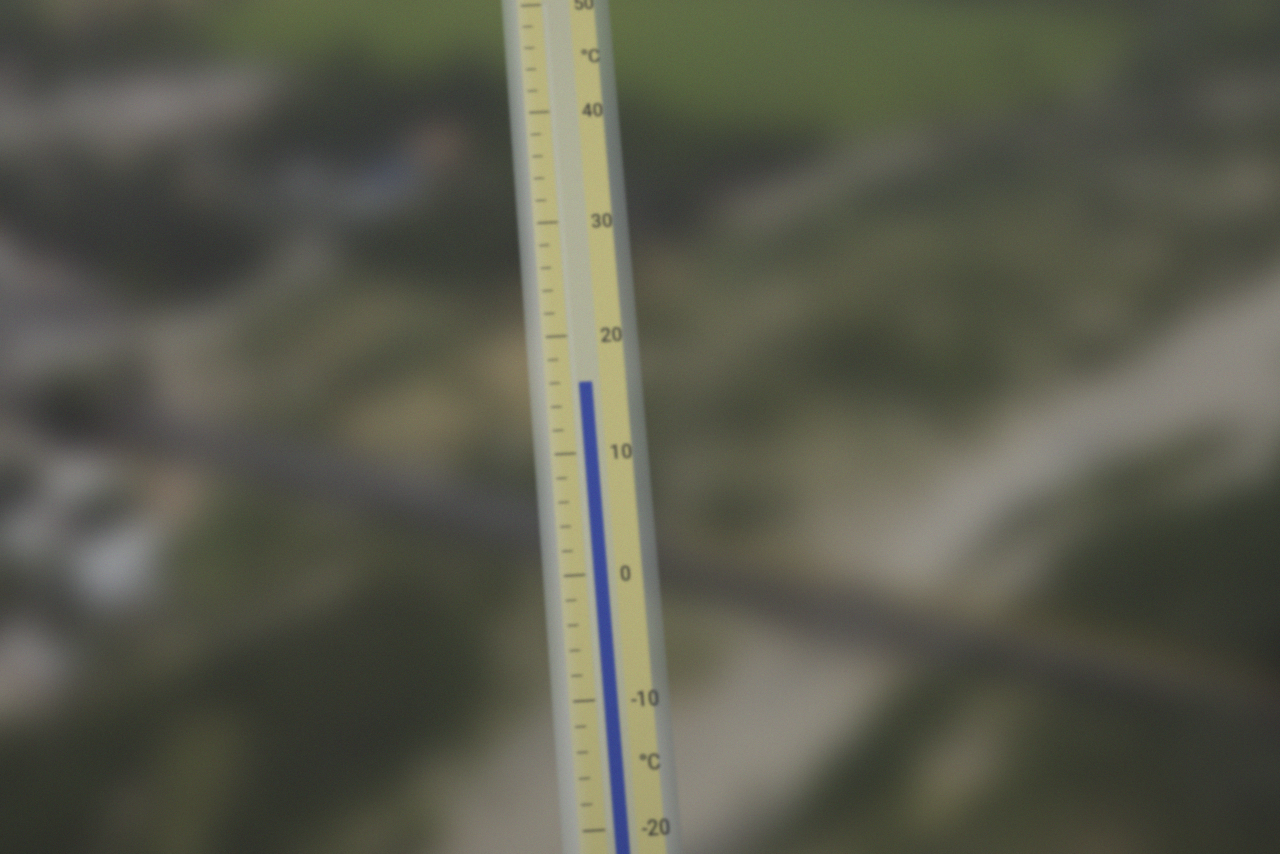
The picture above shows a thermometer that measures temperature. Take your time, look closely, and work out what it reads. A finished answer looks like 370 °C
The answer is 16 °C
